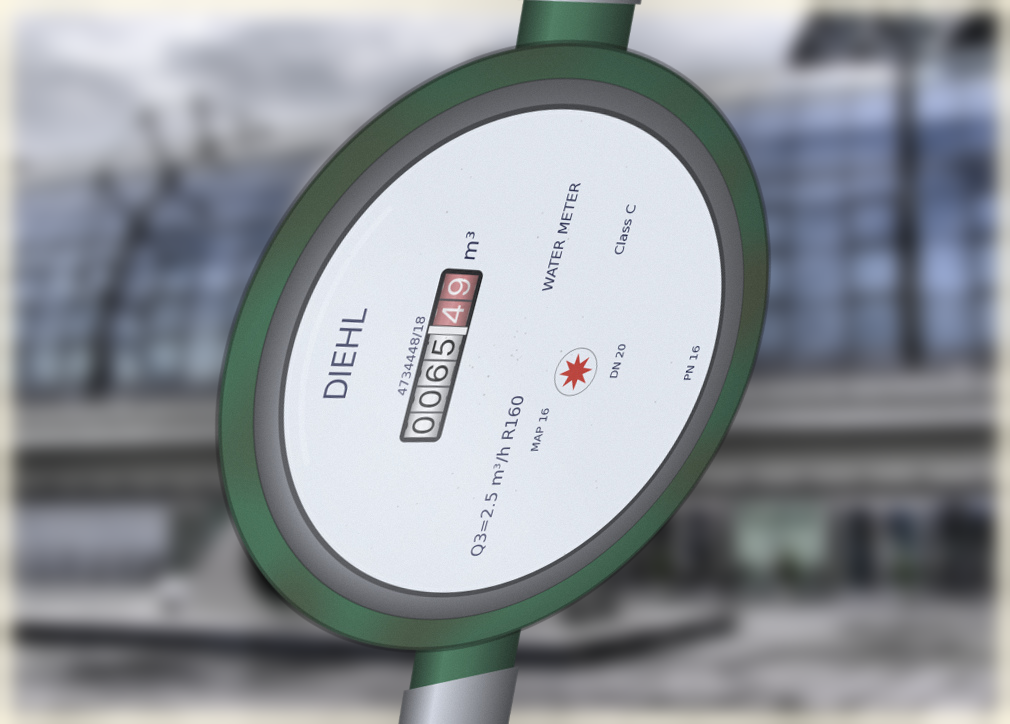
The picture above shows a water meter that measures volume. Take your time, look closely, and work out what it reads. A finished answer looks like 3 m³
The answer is 65.49 m³
